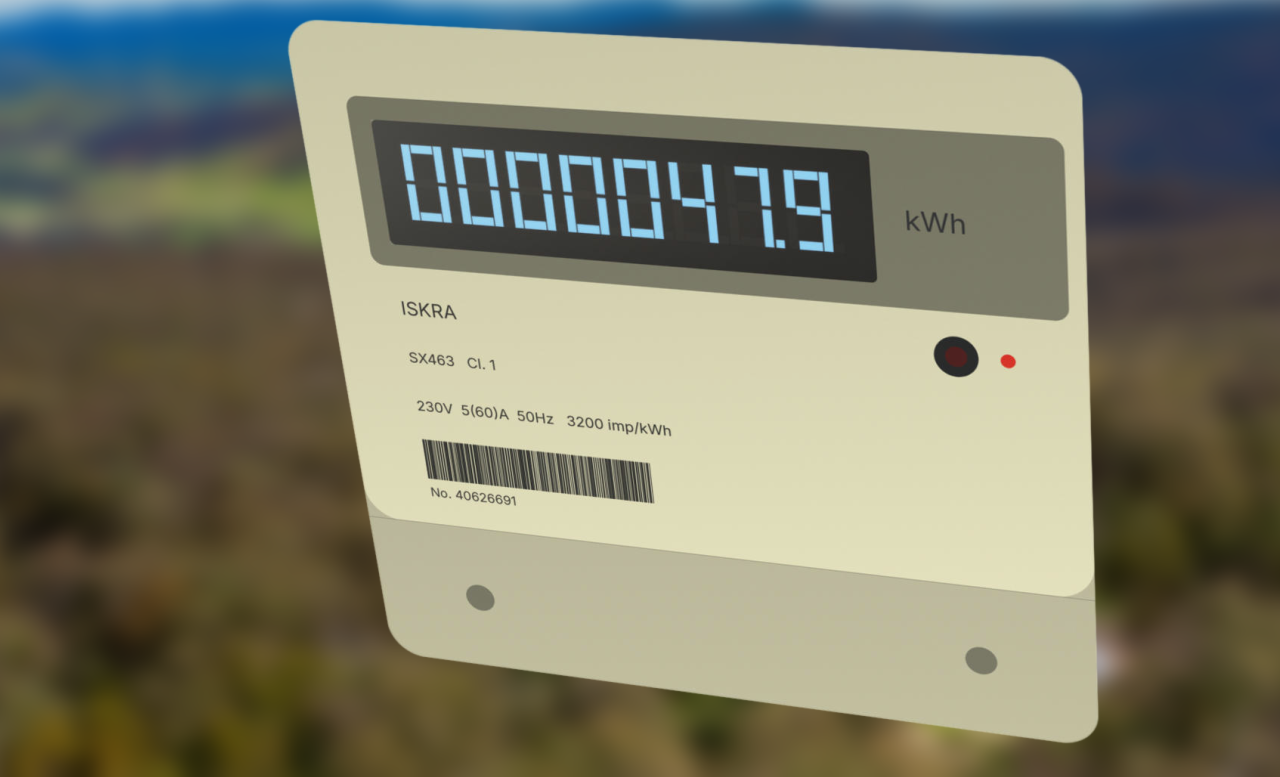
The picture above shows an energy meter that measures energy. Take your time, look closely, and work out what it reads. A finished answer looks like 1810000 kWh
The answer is 47.9 kWh
